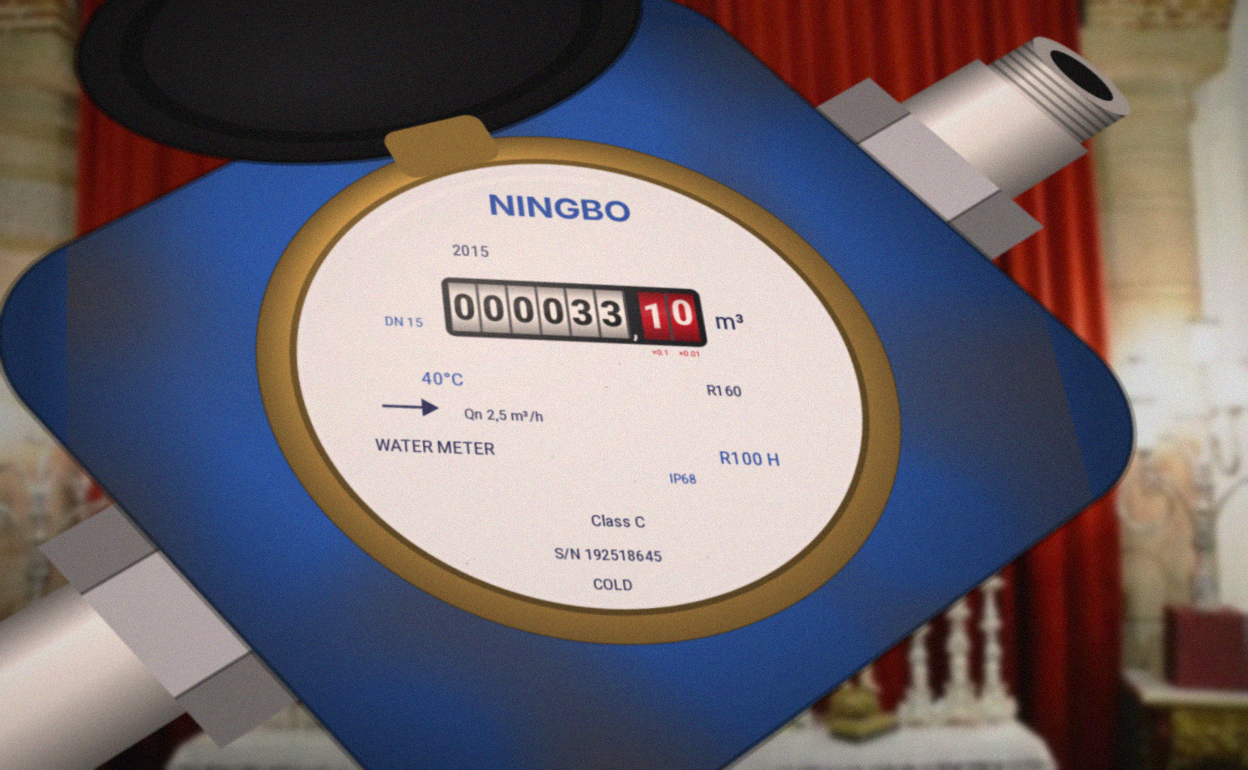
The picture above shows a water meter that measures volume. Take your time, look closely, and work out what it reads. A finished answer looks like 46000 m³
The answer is 33.10 m³
